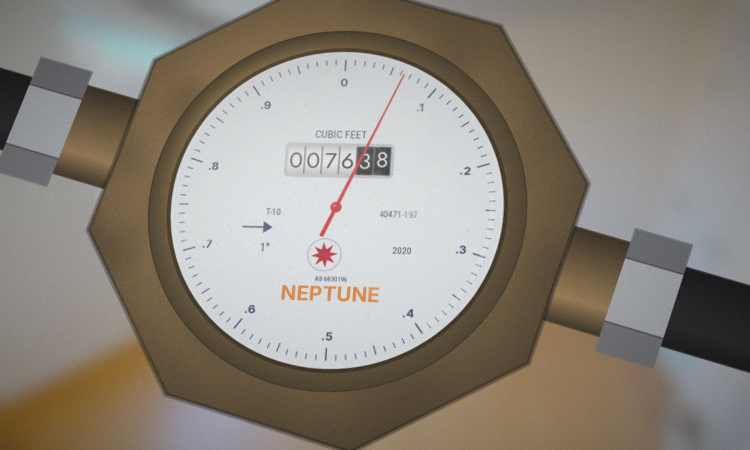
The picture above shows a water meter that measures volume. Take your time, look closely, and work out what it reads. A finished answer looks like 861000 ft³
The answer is 7638.06 ft³
